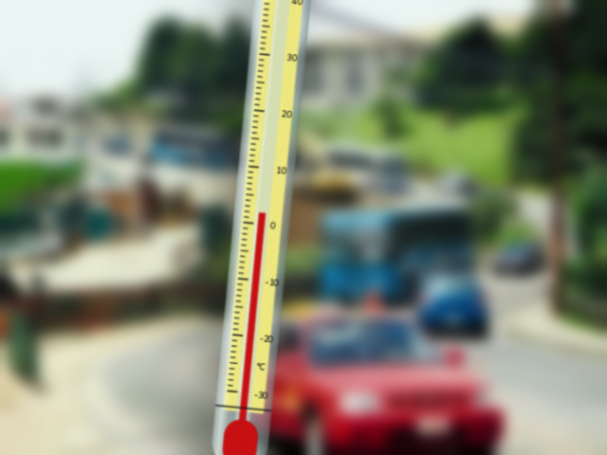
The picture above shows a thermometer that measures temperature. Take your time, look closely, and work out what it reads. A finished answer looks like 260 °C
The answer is 2 °C
